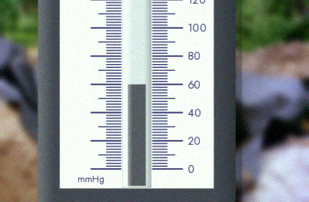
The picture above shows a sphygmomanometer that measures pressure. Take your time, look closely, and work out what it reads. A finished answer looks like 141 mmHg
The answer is 60 mmHg
